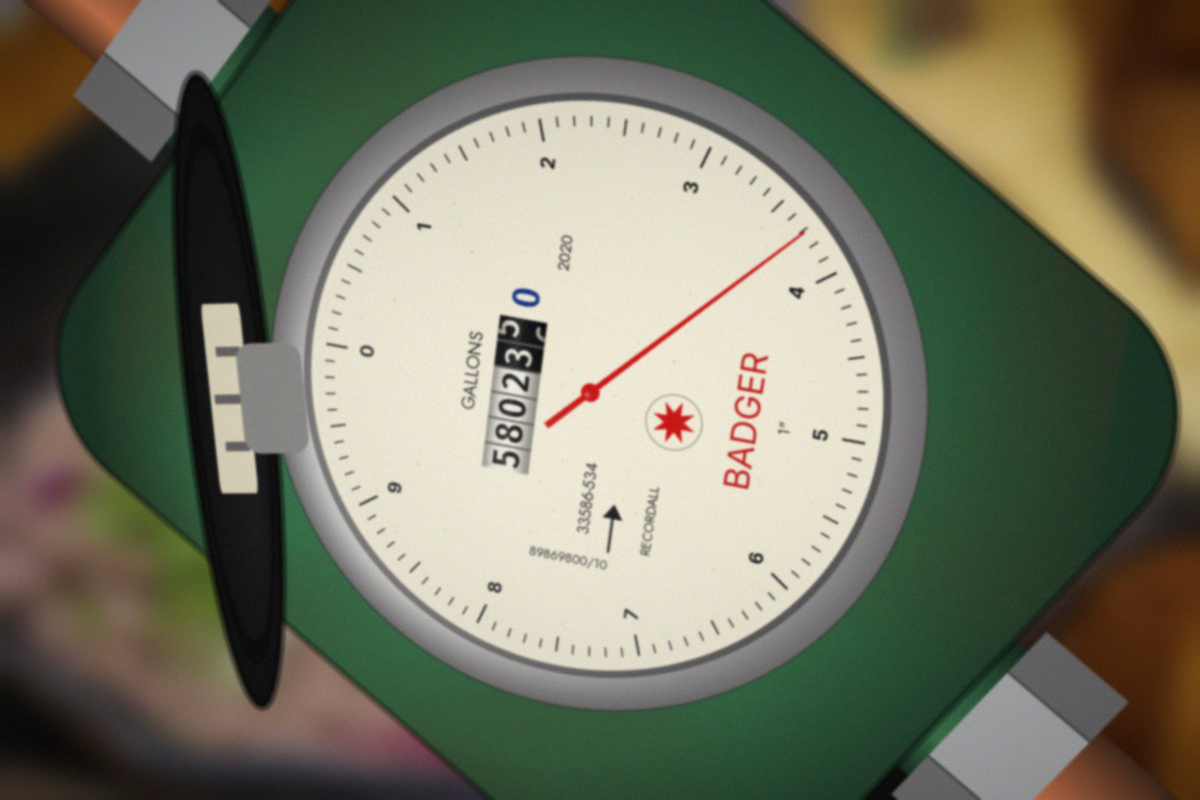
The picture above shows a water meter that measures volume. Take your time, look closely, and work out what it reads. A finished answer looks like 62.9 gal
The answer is 5802353.7 gal
